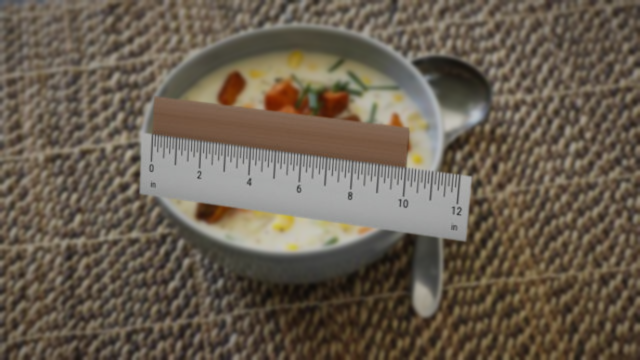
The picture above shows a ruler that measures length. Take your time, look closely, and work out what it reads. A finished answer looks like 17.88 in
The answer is 10 in
